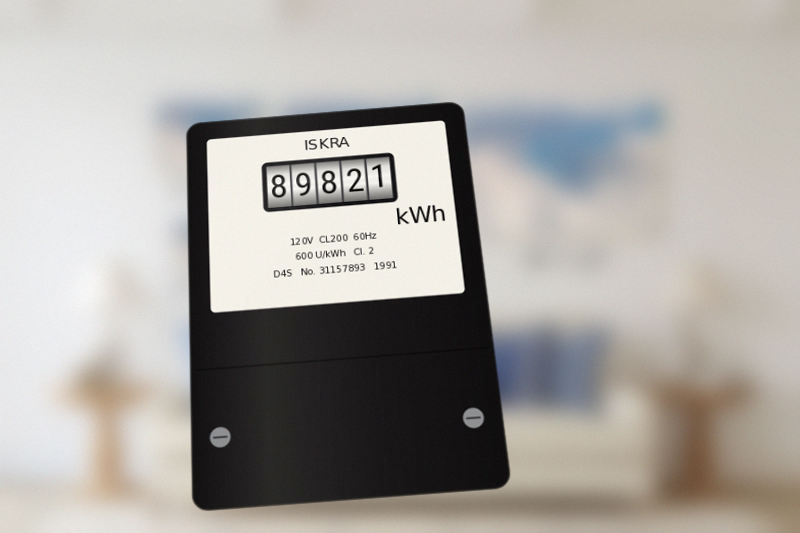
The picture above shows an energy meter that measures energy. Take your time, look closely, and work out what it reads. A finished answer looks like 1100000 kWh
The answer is 89821 kWh
